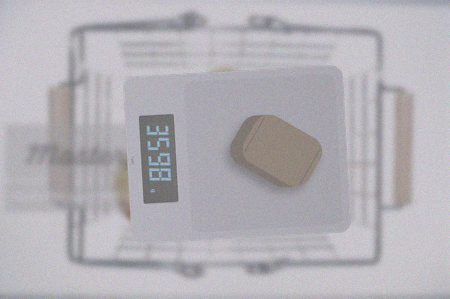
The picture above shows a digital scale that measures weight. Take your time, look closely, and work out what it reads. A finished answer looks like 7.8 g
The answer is 3598 g
